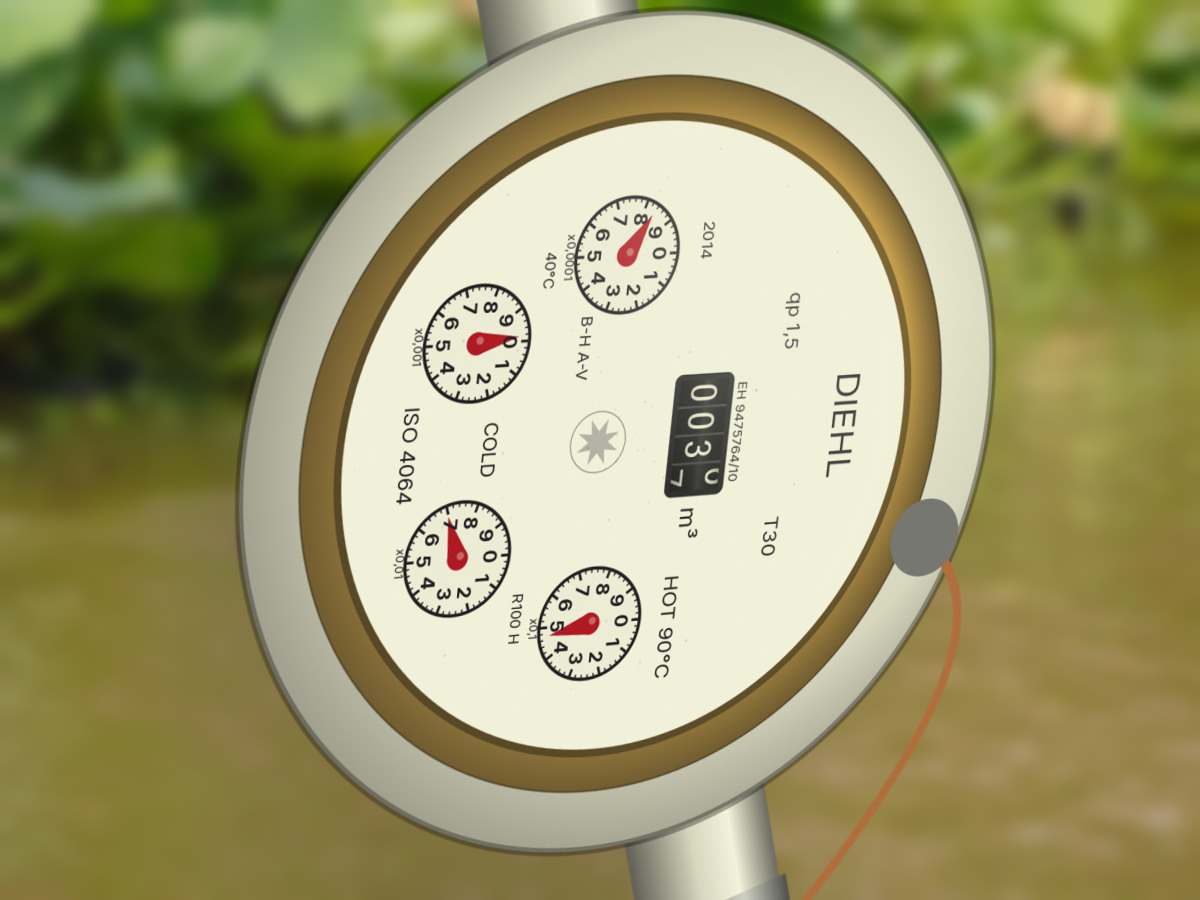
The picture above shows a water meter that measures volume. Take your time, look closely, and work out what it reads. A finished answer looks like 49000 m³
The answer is 36.4698 m³
